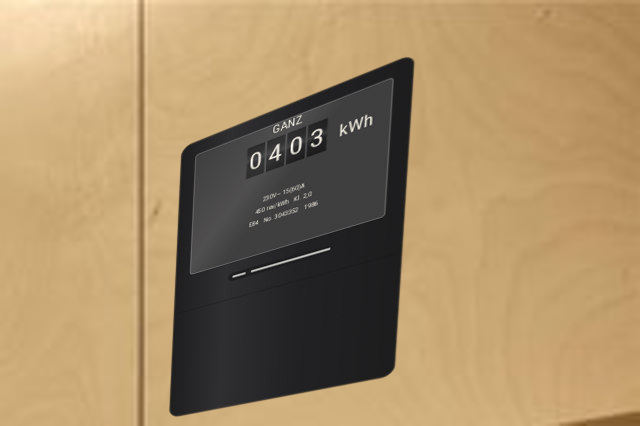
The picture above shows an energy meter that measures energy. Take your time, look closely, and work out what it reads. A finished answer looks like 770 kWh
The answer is 403 kWh
